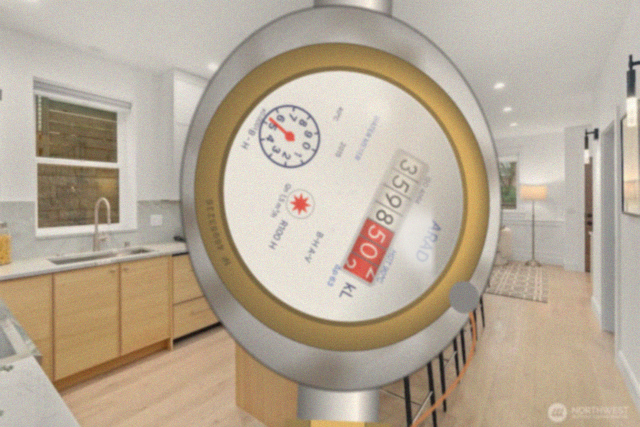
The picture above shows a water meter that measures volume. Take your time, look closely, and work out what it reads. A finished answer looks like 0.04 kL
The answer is 3598.5025 kL
